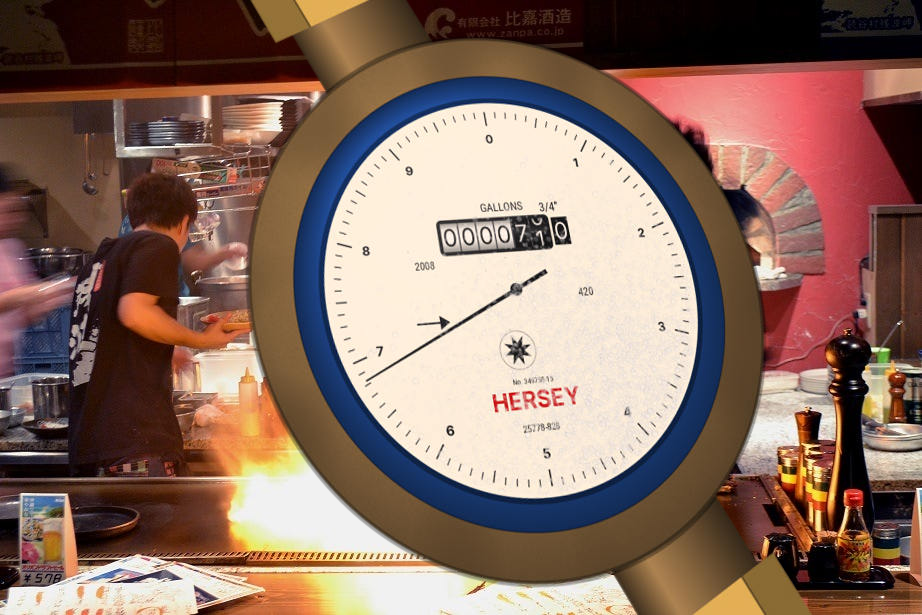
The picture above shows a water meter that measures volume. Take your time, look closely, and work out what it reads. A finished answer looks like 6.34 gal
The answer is 706.8 gal
